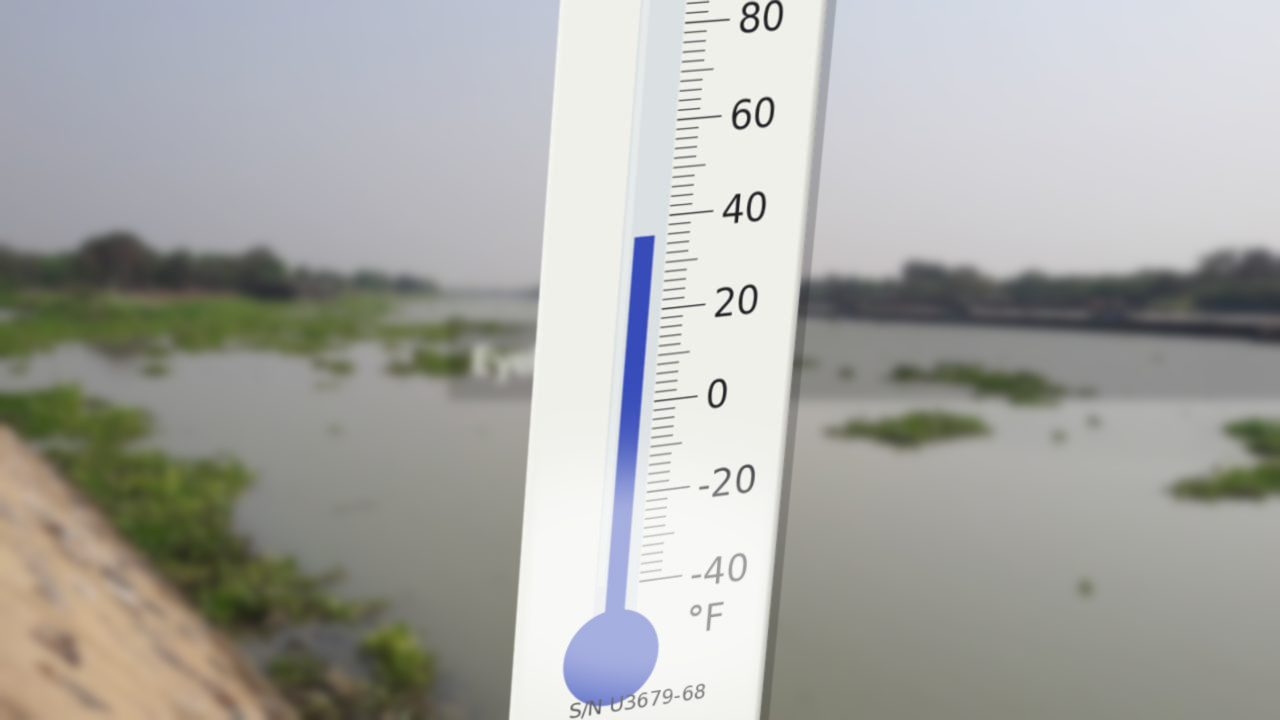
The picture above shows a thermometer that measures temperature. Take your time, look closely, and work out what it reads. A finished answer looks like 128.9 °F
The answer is 36 °F
